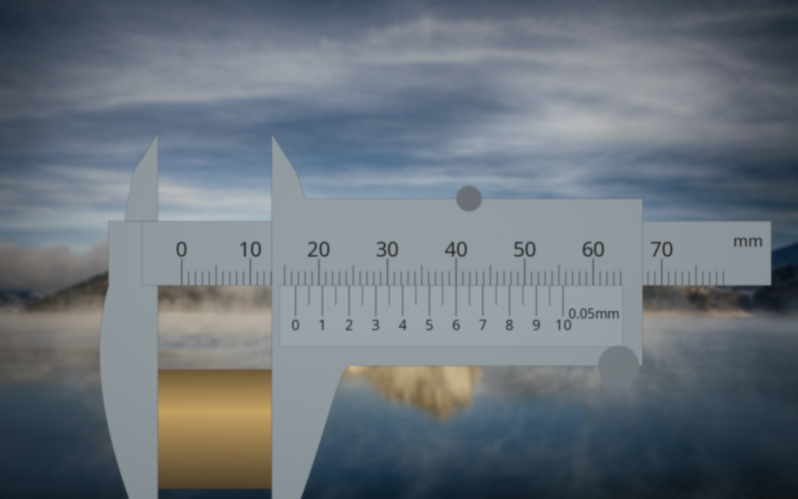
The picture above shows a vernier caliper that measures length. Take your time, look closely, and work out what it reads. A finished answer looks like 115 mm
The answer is 16.6 mm
